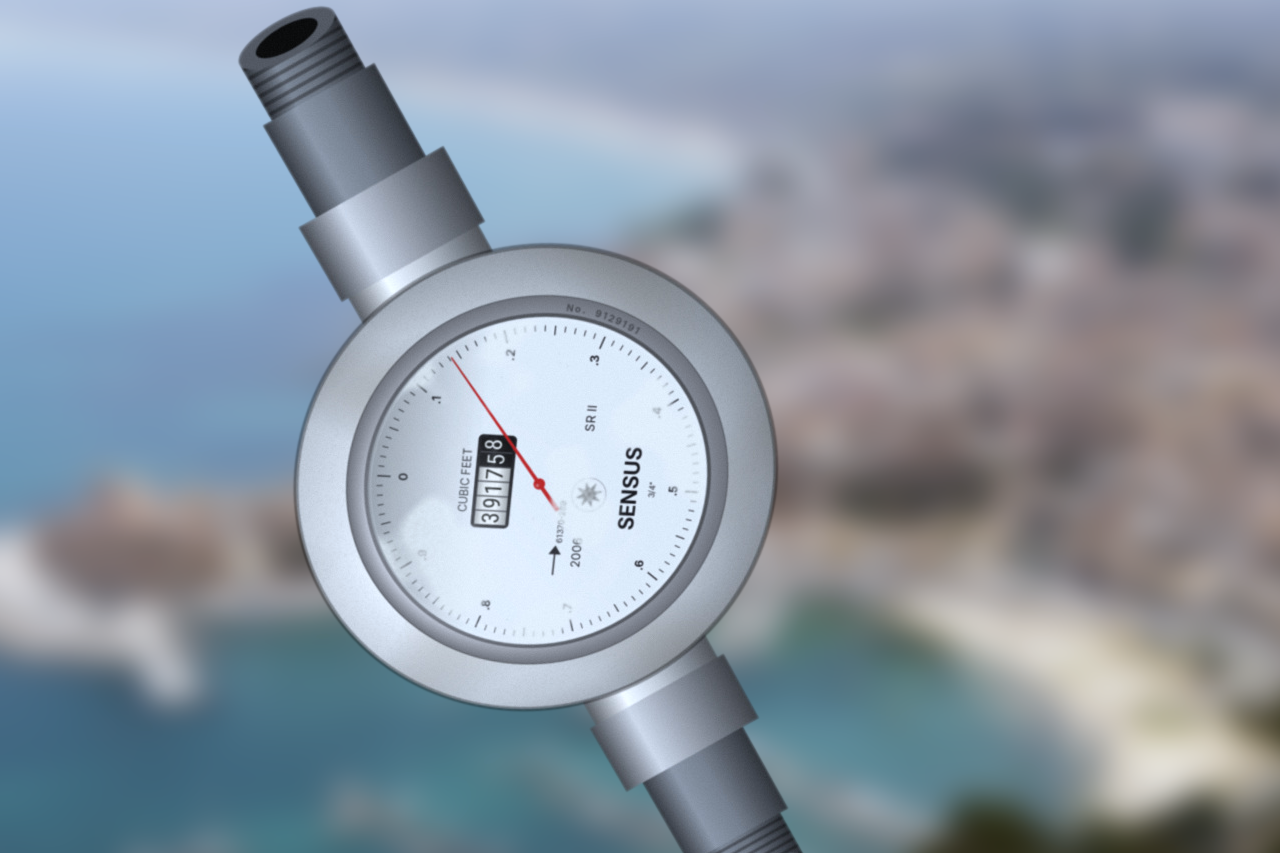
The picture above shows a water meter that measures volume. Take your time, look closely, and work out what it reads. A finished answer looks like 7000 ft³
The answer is 391758.14 ft³
